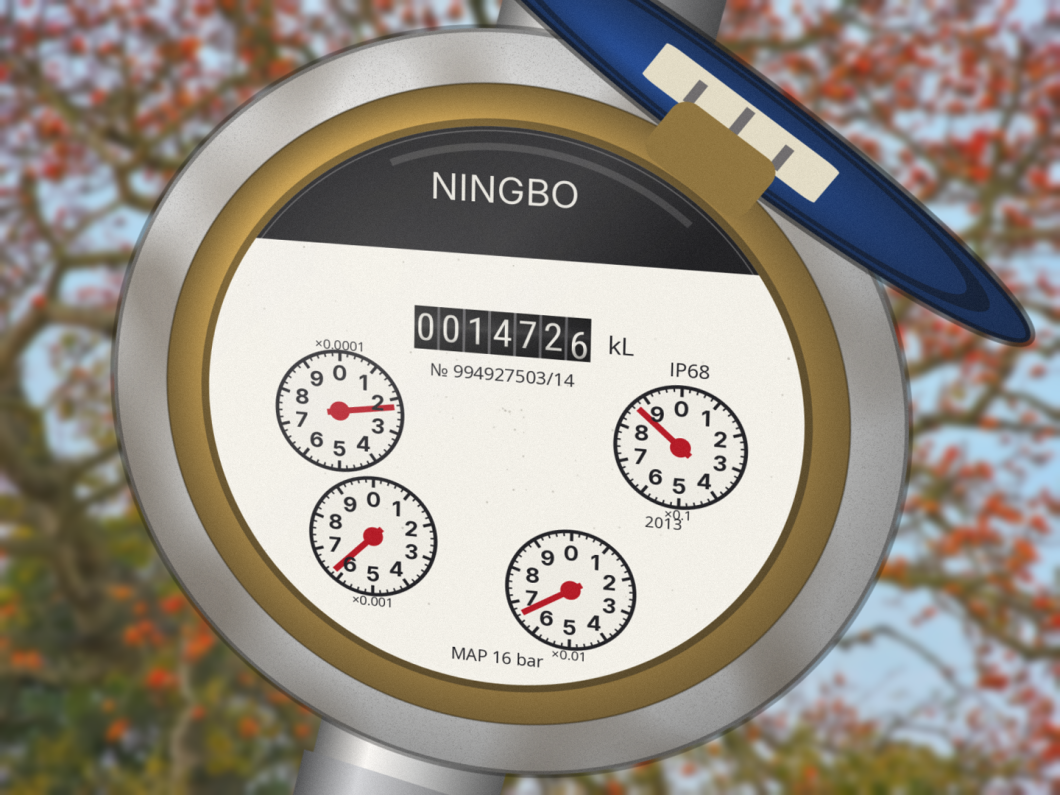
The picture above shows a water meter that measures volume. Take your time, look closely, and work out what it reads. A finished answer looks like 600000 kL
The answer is 14725.8662 kL
